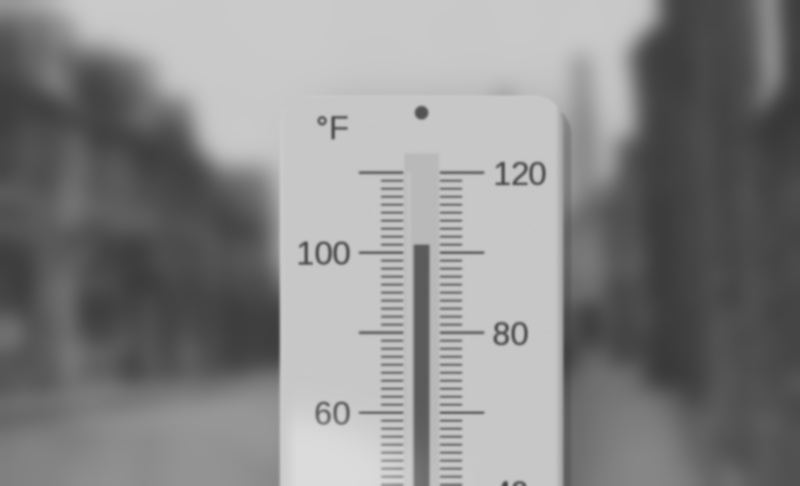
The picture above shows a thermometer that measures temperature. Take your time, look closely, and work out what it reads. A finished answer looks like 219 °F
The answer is 102 °F
